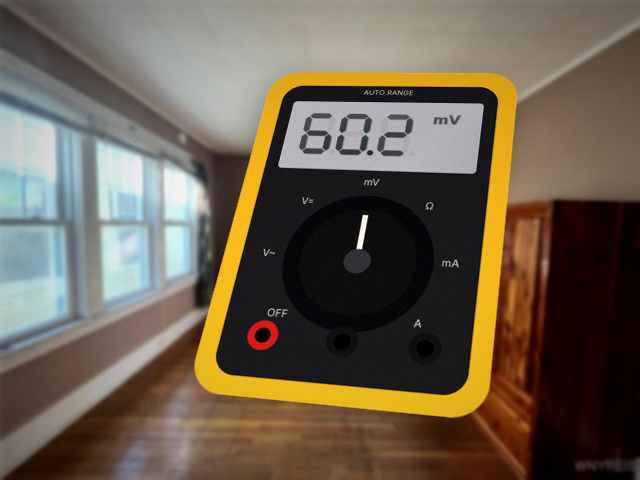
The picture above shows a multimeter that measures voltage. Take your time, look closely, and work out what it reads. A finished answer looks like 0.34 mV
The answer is 60.2 mV
